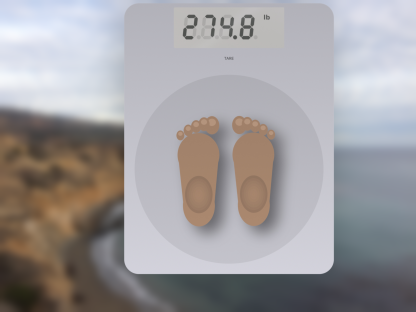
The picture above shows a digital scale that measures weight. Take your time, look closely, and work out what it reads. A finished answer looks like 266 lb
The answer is 274.8 lb
